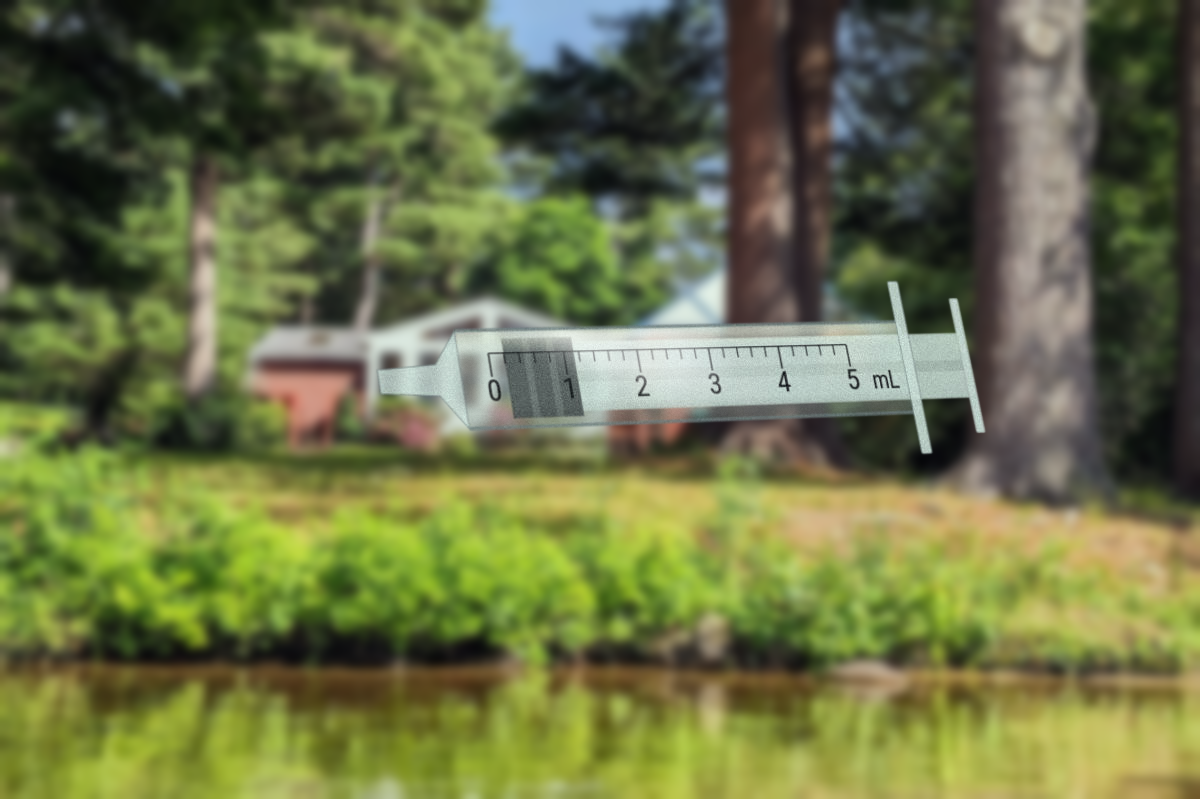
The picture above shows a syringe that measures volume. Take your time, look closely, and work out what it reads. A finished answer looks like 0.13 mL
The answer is 0.2 mL
